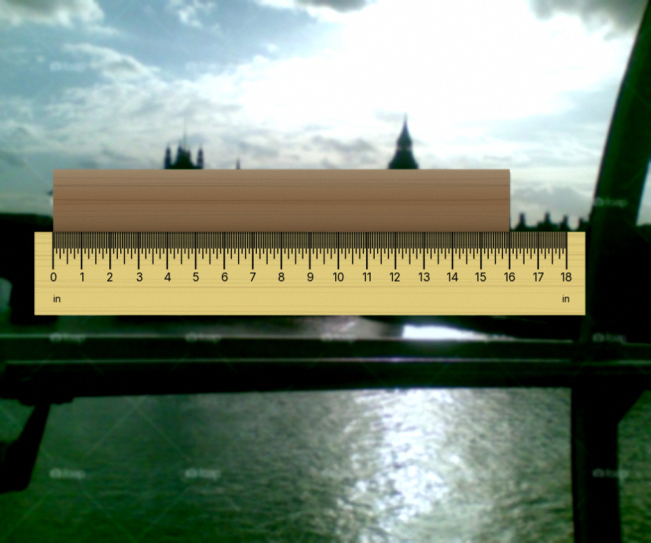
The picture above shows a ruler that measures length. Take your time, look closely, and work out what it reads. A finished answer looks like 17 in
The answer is 16 in
